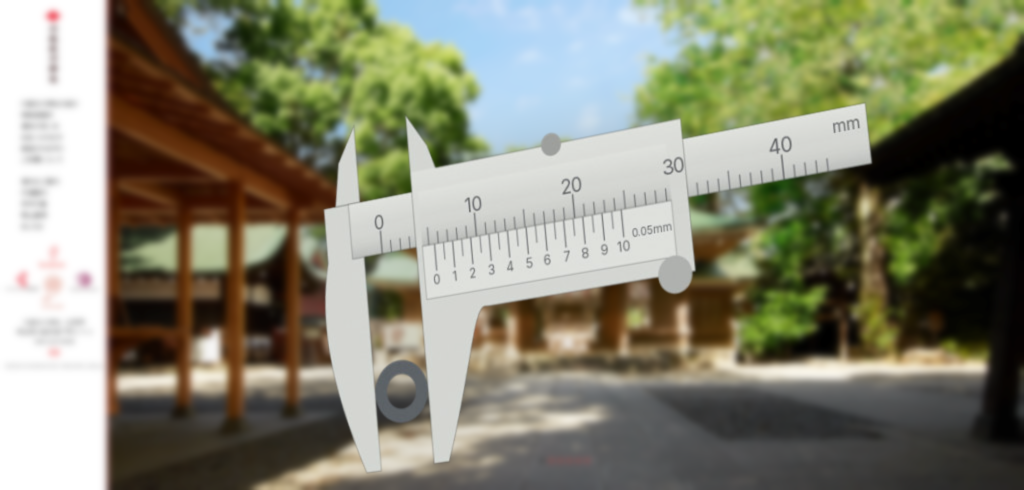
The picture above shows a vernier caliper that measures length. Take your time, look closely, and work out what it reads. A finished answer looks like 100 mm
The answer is 5.6 mm
